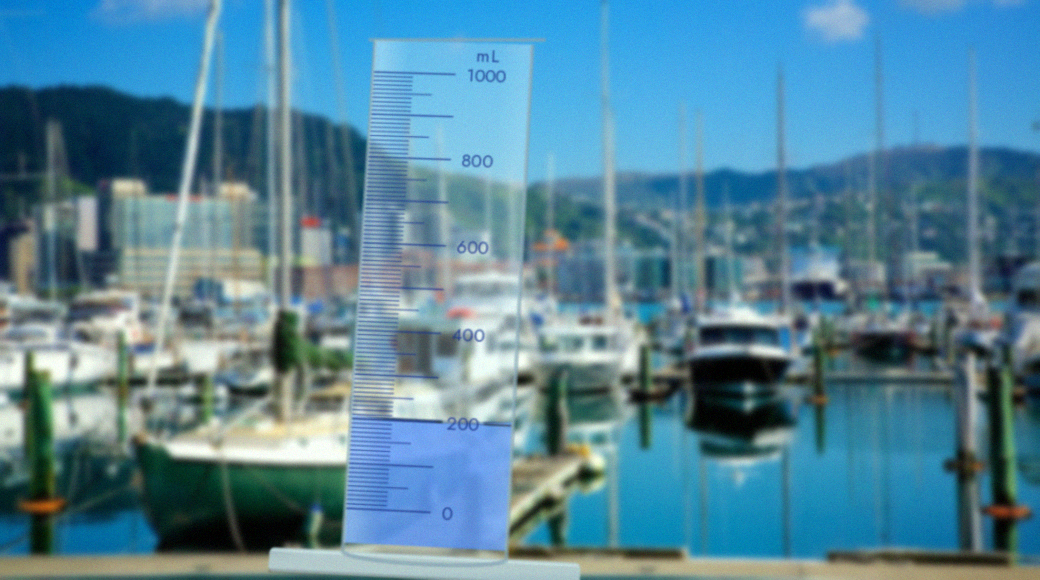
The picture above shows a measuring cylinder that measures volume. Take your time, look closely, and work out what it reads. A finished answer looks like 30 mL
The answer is 200 mL
